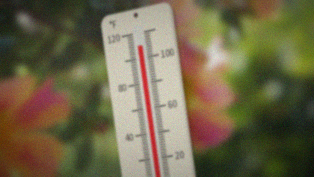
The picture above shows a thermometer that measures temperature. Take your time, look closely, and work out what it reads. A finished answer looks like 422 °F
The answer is 110 °F
